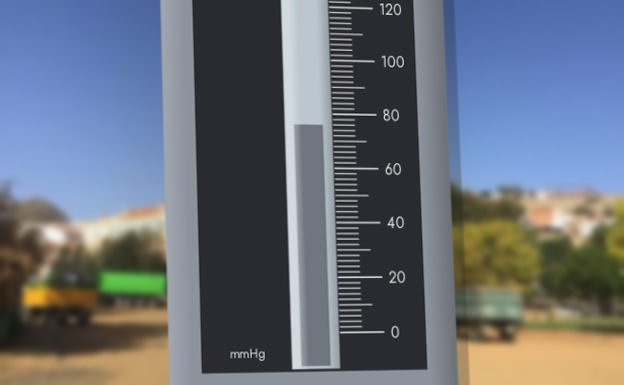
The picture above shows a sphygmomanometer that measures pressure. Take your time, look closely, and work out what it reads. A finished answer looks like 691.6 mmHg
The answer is 76 mmHg
